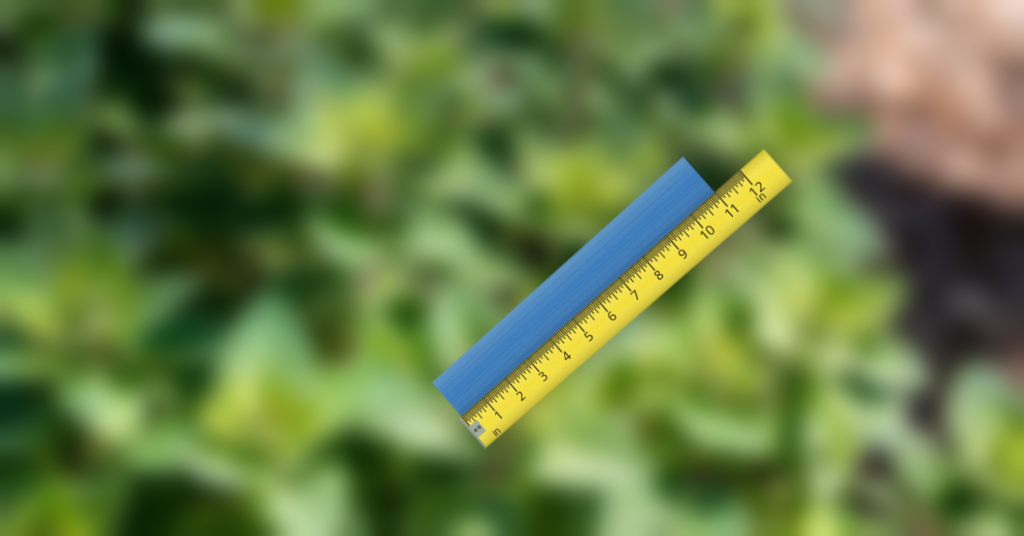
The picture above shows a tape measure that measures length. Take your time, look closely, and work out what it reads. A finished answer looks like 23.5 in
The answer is 11 in
